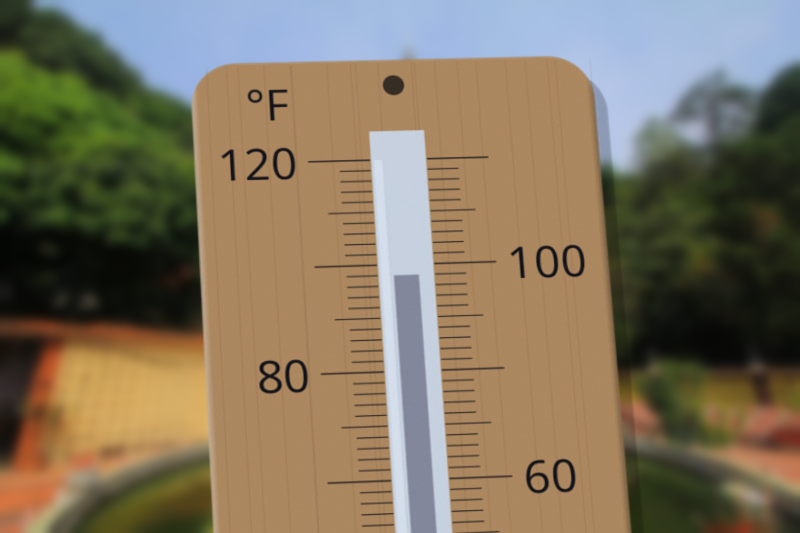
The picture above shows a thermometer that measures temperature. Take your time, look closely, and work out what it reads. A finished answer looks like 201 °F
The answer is 98 °F
